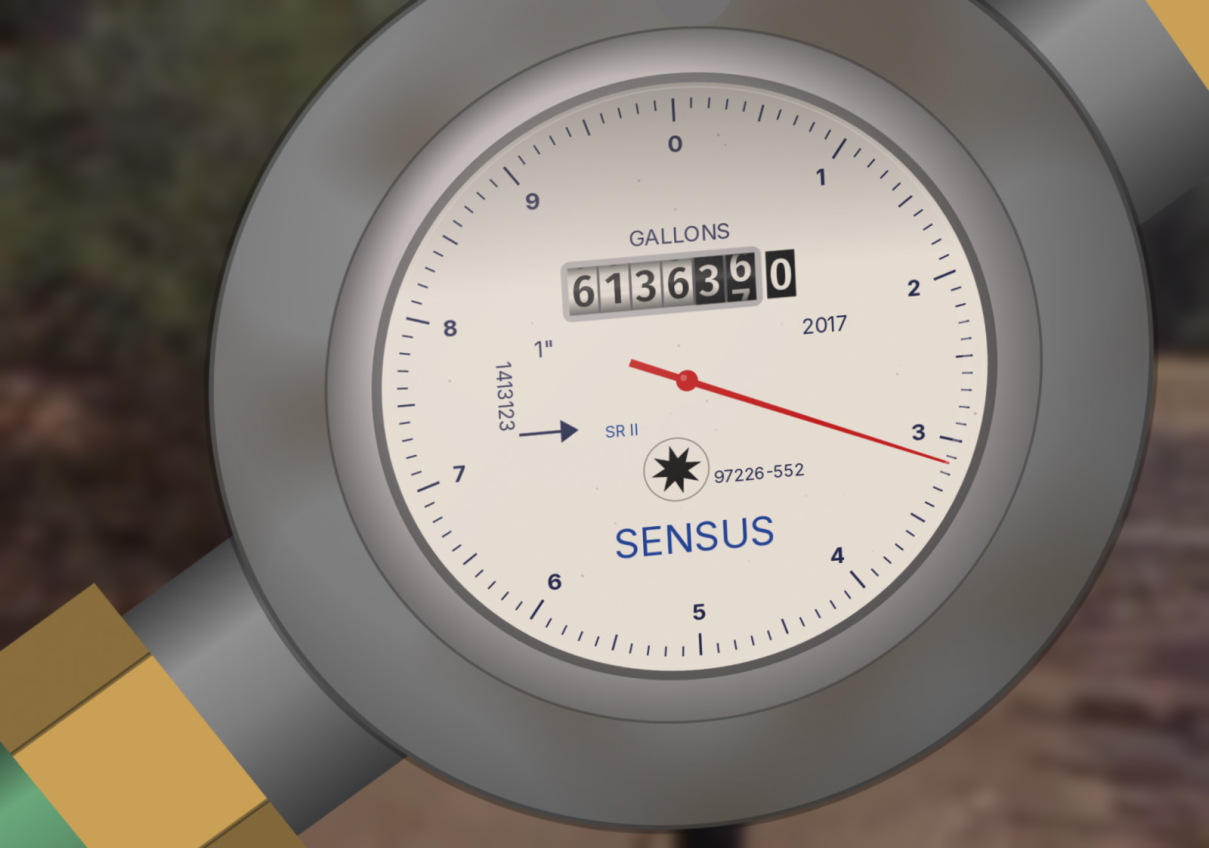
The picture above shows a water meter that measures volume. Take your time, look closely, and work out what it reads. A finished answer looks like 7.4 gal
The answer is 6136363.1 gal
